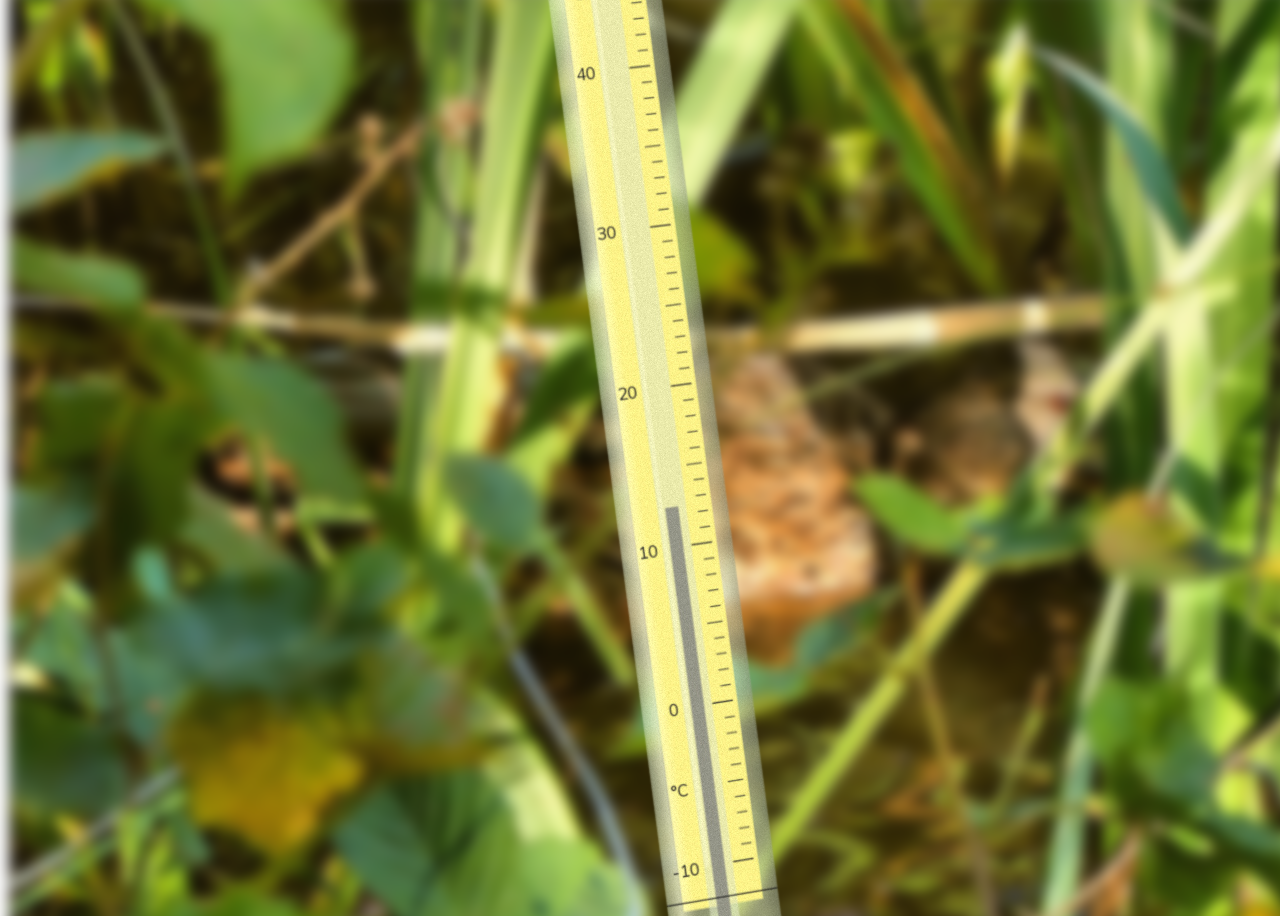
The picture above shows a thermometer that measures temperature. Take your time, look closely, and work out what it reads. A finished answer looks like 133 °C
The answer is 12.5 °C
